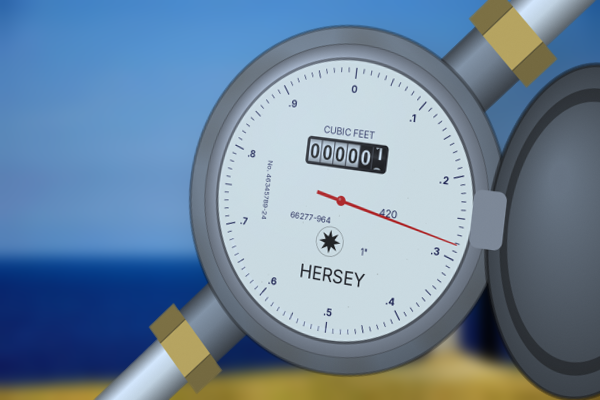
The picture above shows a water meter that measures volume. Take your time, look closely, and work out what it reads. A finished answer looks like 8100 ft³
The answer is 1.28 ft³
